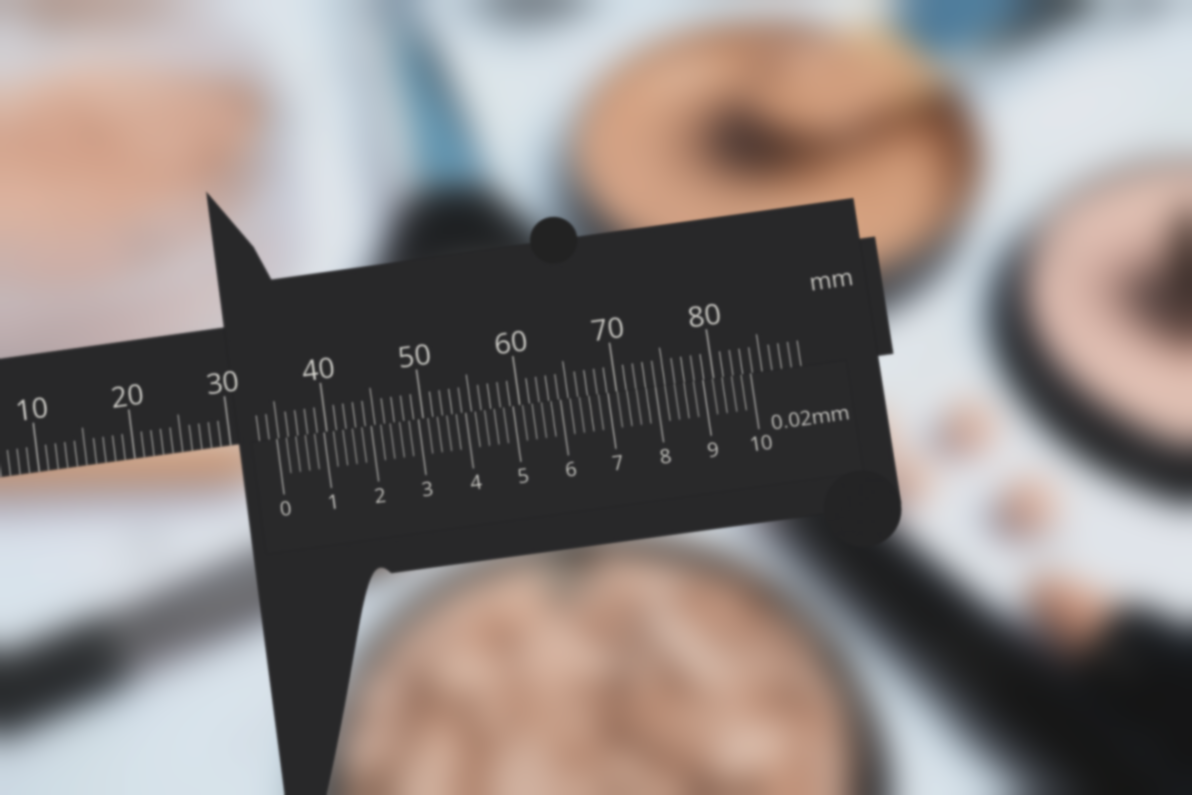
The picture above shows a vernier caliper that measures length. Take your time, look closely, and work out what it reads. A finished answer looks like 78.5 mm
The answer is 34.8 mm
